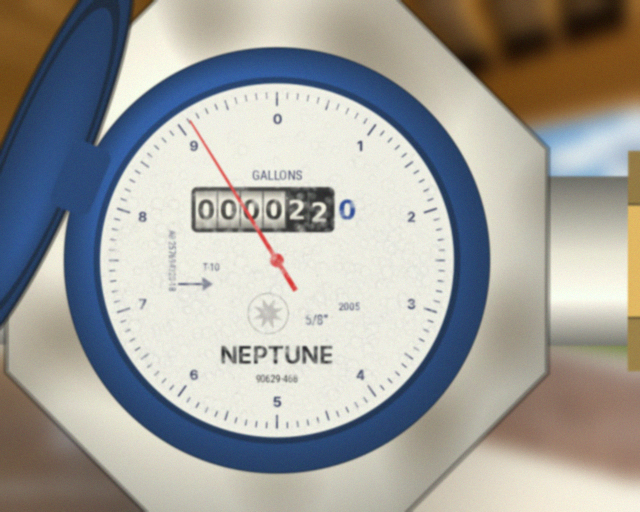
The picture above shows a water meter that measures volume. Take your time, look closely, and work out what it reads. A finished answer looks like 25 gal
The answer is 219.1 gal
